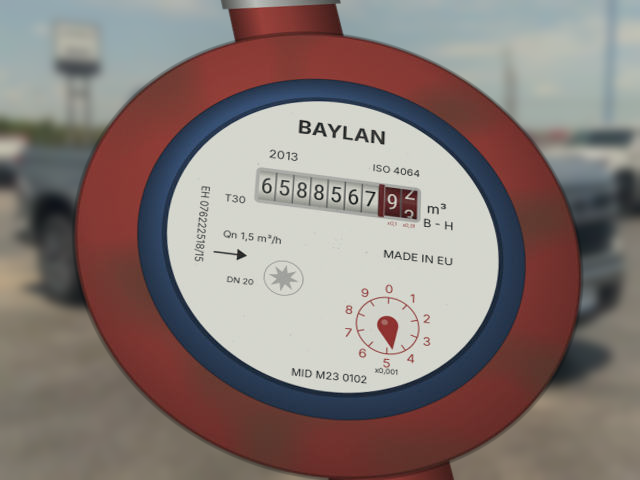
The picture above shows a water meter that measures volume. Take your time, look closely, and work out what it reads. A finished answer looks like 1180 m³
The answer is 6588567.924 m³
